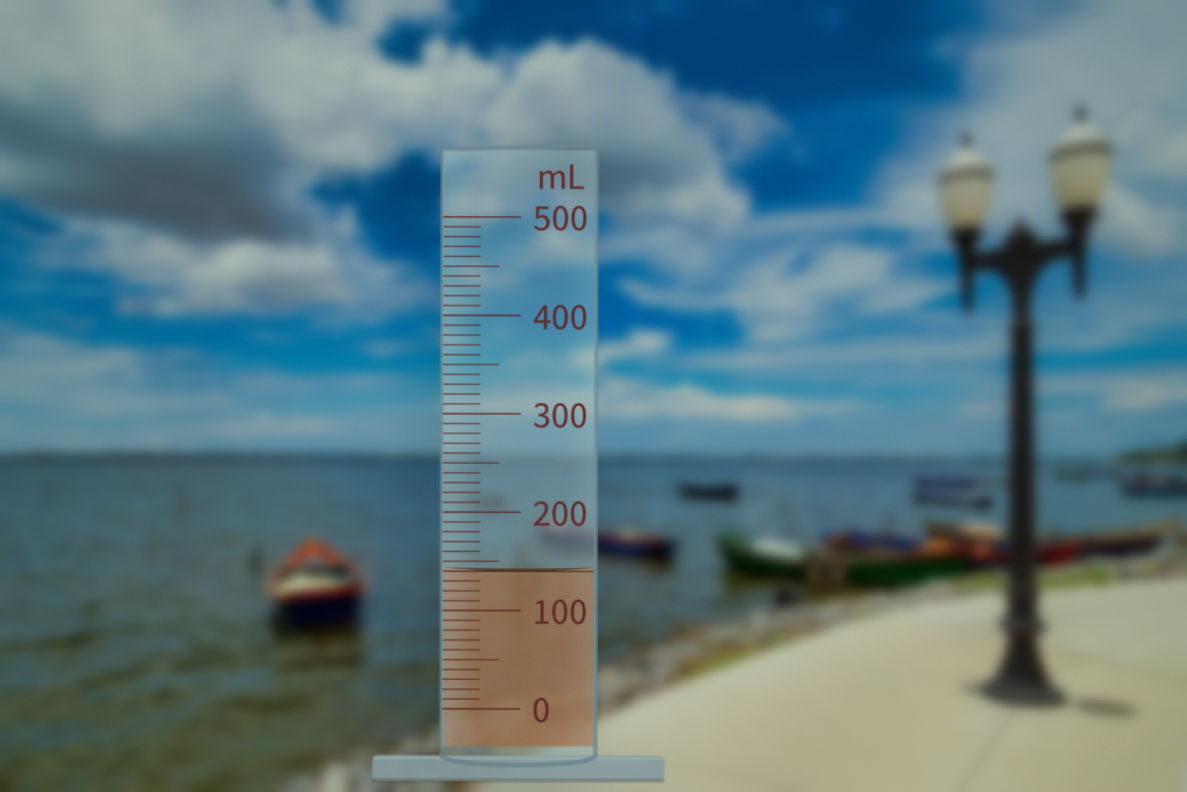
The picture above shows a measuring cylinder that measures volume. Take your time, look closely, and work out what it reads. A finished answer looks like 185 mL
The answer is 140 mL
